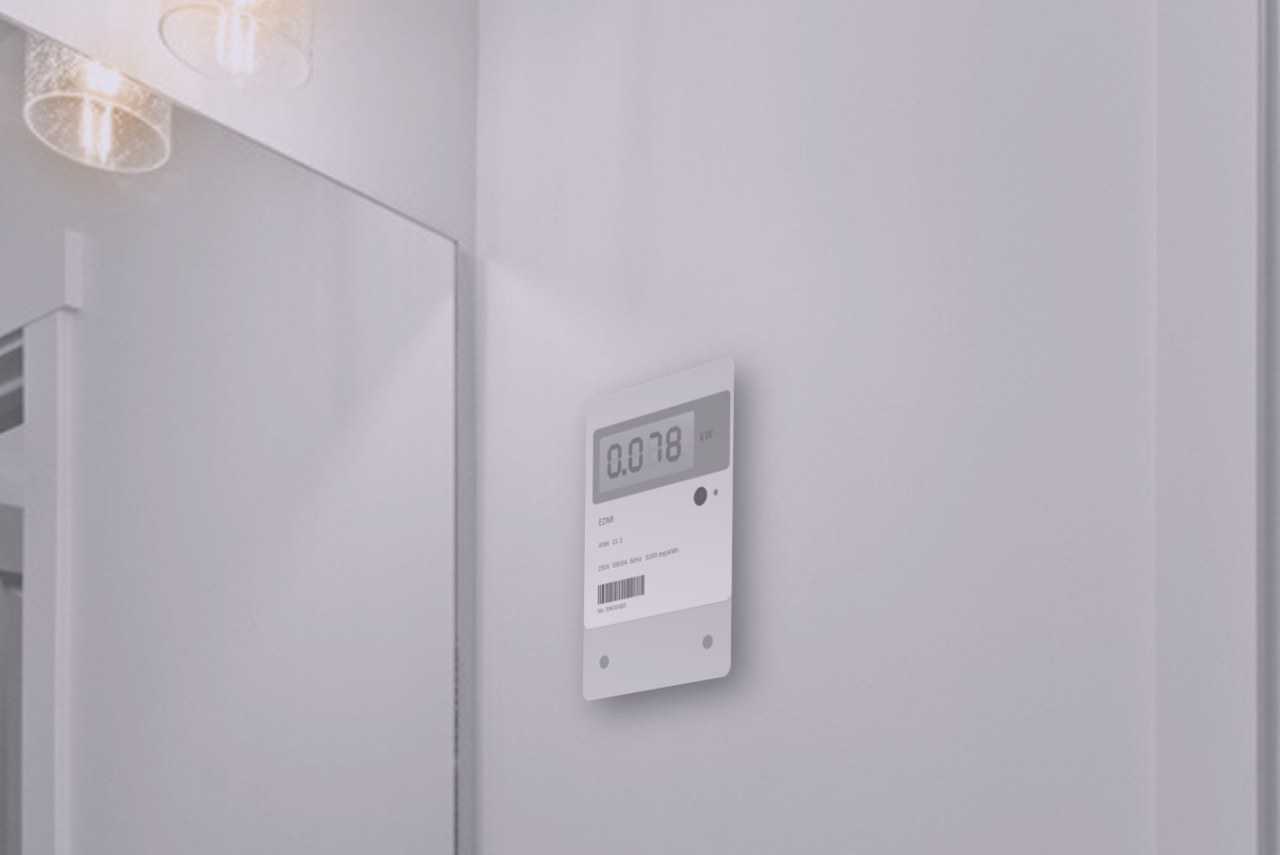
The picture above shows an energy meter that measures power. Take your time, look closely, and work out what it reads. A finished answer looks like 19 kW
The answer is 0.078 kW
